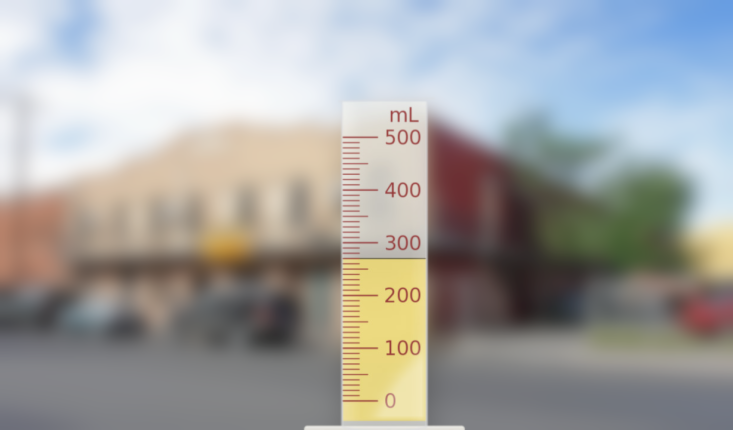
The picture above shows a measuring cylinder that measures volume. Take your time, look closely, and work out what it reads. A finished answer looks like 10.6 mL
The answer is 270 mL
